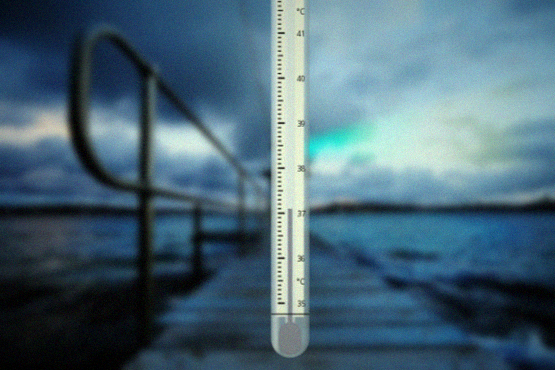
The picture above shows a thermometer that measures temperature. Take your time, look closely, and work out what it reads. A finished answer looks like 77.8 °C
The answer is 37.1 °C
